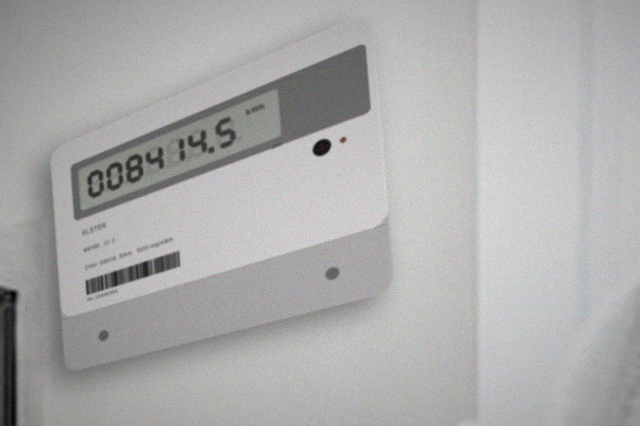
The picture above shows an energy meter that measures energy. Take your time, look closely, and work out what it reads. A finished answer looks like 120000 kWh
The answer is 8414.5 kWh
